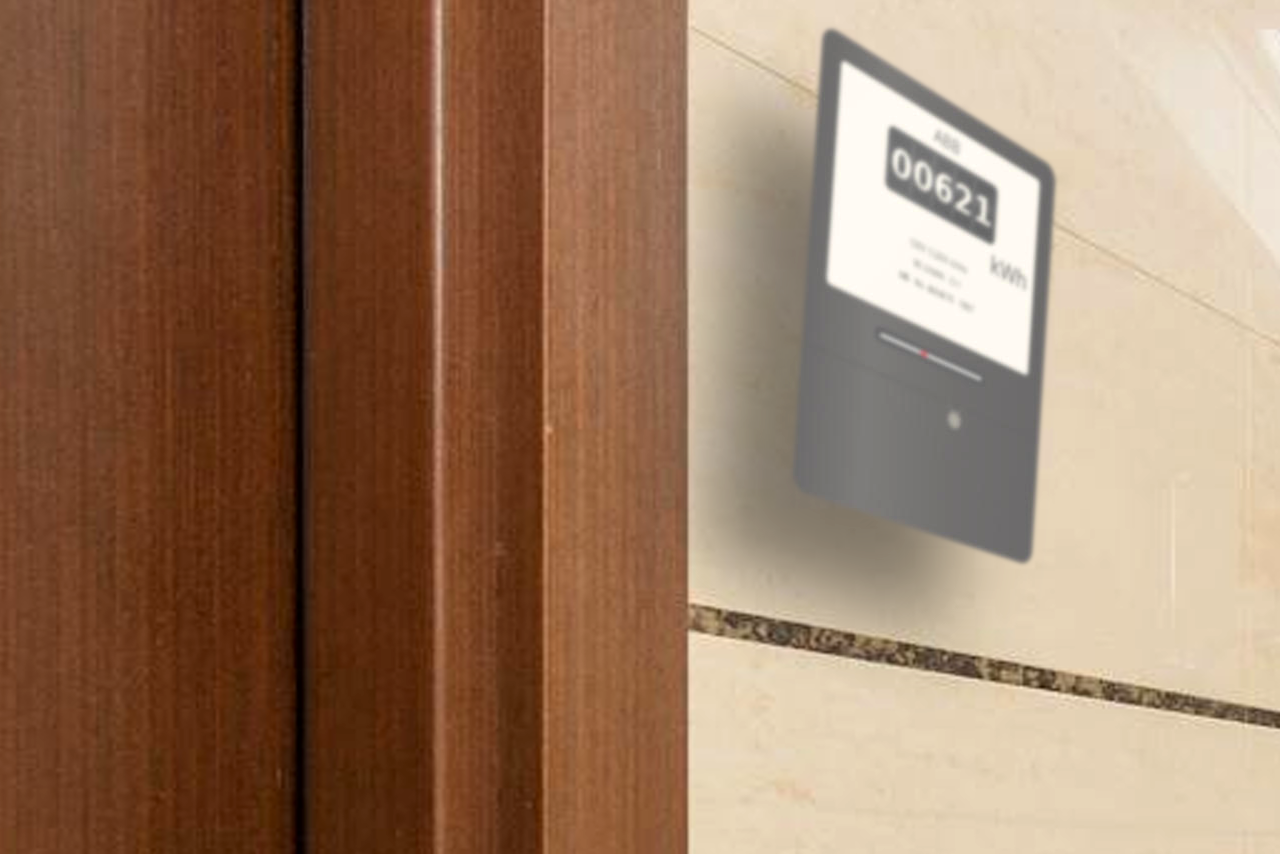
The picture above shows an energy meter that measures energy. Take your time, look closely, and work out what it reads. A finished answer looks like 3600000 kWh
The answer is 621 kWh
